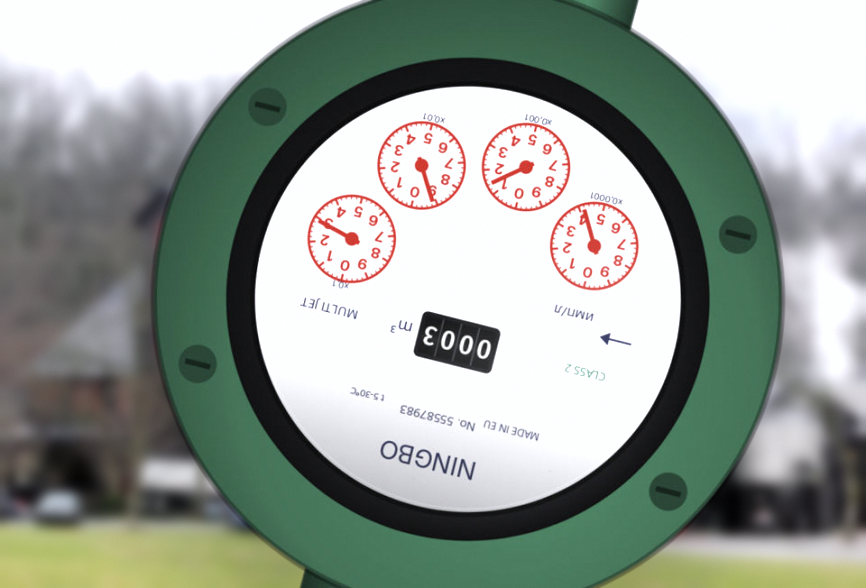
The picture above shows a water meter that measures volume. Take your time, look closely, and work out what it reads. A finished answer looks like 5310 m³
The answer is 3.2914 m³
